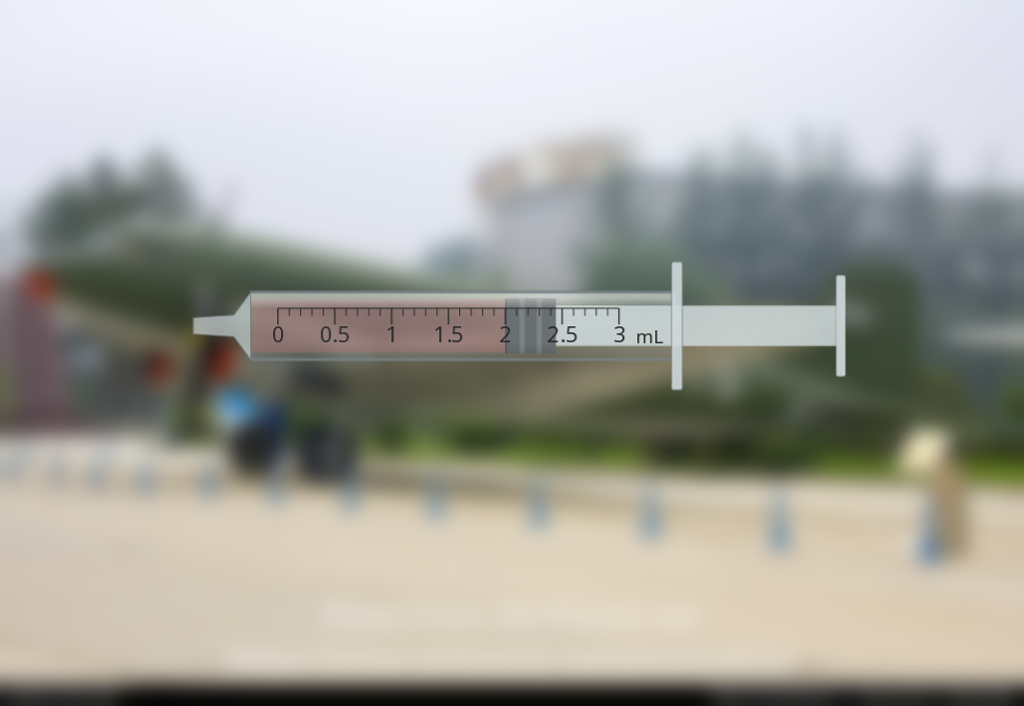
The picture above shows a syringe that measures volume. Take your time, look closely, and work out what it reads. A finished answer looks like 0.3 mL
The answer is 2 mL
